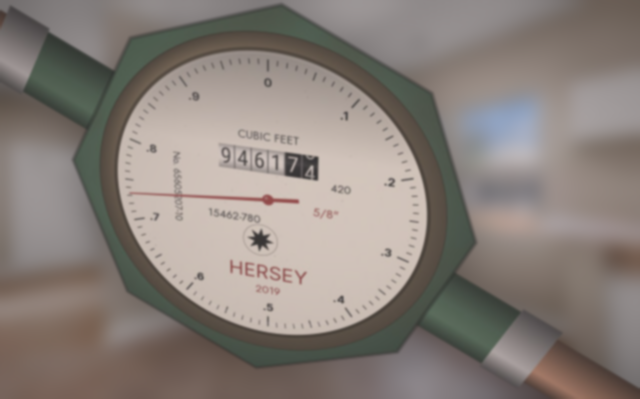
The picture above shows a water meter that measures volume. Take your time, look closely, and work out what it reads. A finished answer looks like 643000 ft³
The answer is 946173.73 ft³
